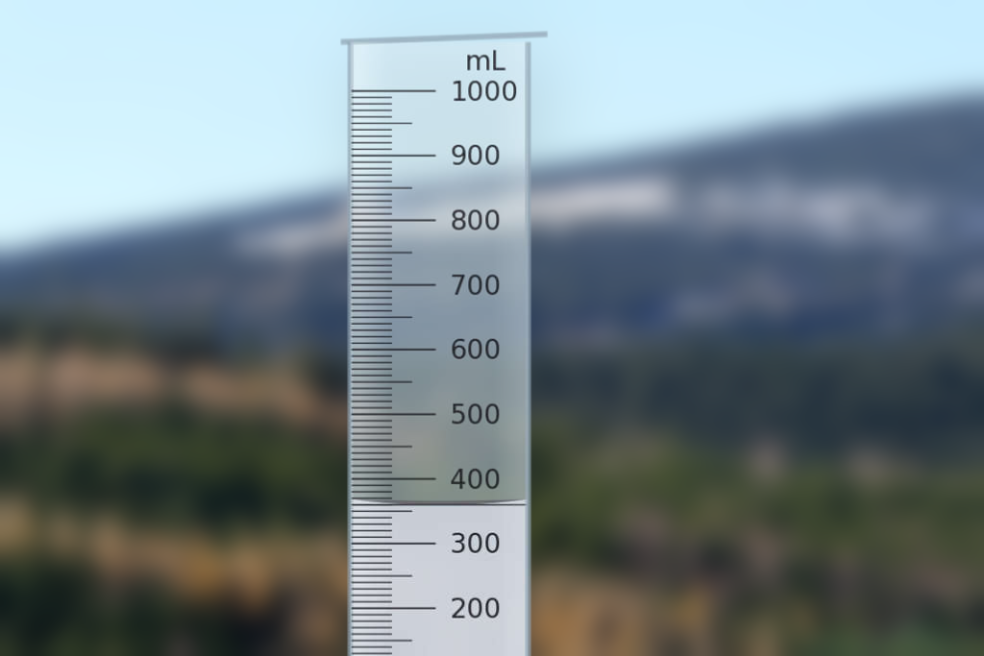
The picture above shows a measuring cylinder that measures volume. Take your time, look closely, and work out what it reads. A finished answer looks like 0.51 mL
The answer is 360 mL
